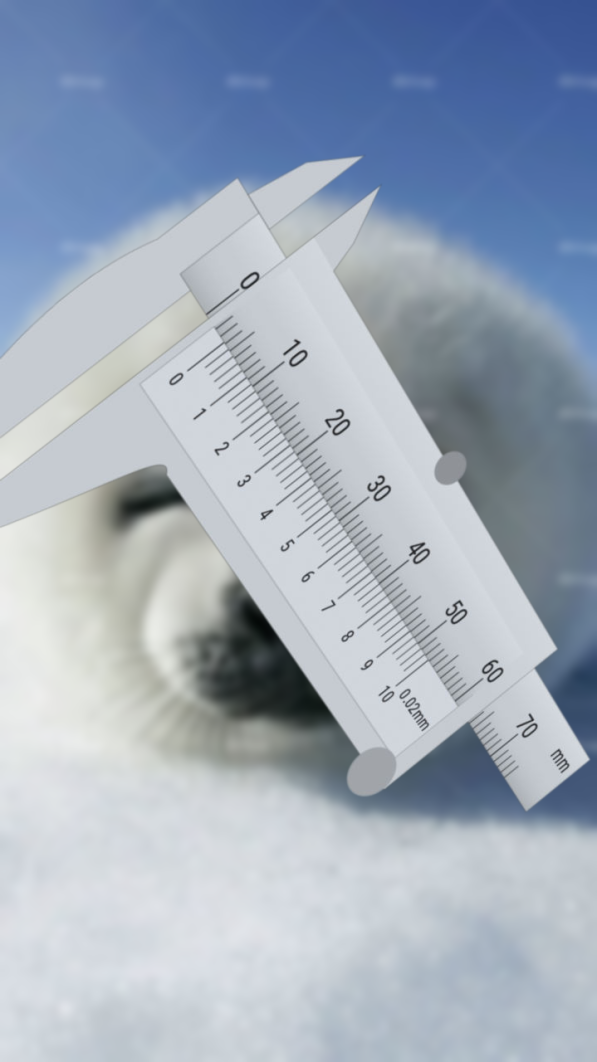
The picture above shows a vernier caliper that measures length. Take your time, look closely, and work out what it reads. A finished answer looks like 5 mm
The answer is 3.8 mm
